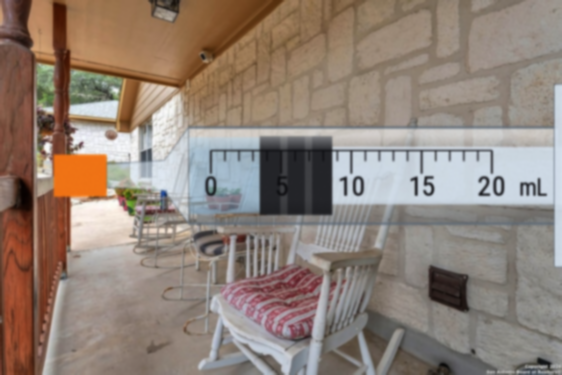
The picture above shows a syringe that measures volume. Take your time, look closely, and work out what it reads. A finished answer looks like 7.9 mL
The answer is 3.5 mL
